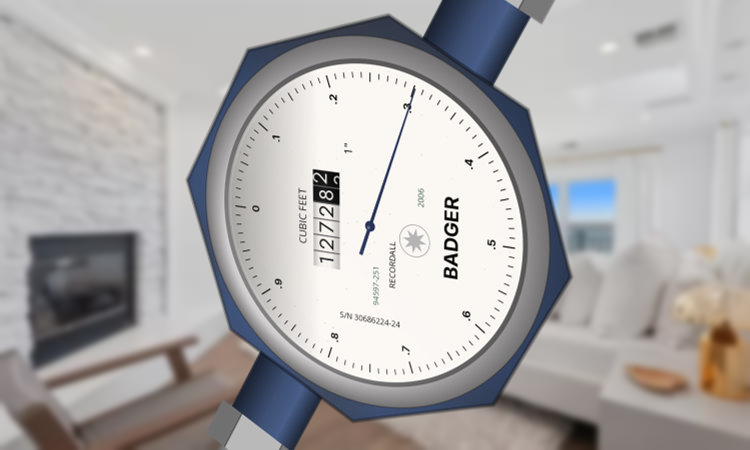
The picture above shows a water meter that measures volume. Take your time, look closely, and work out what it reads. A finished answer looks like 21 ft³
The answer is 127282.30 ft³
